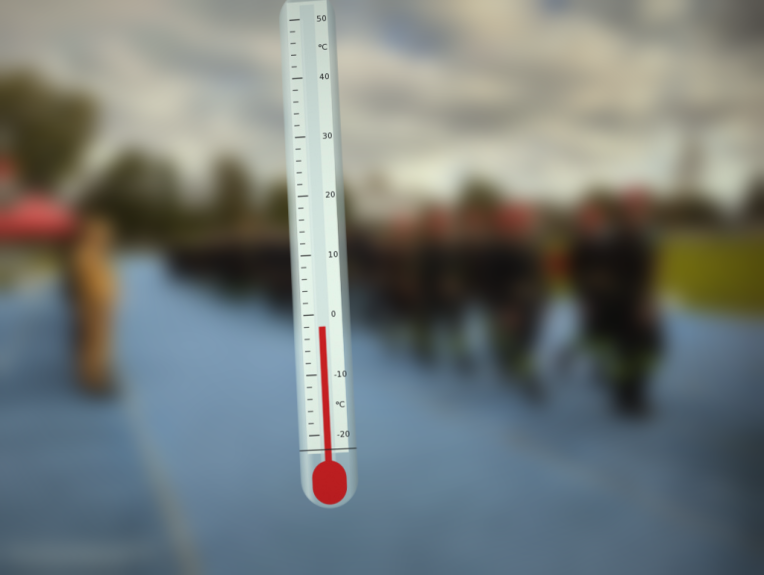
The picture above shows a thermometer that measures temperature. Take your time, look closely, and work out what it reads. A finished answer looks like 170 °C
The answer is -2 °C
